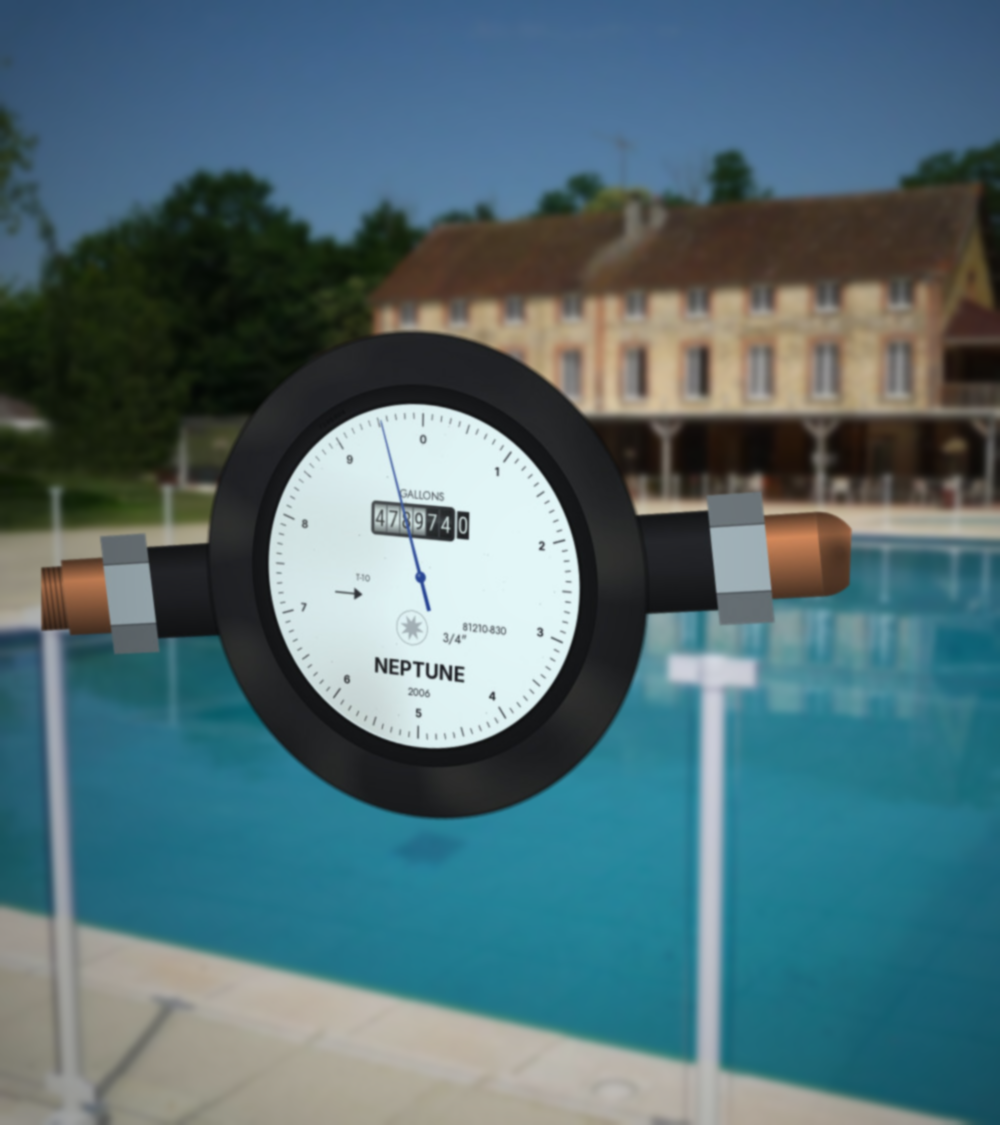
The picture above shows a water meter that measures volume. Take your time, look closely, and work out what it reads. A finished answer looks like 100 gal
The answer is 4789739.5 gal
